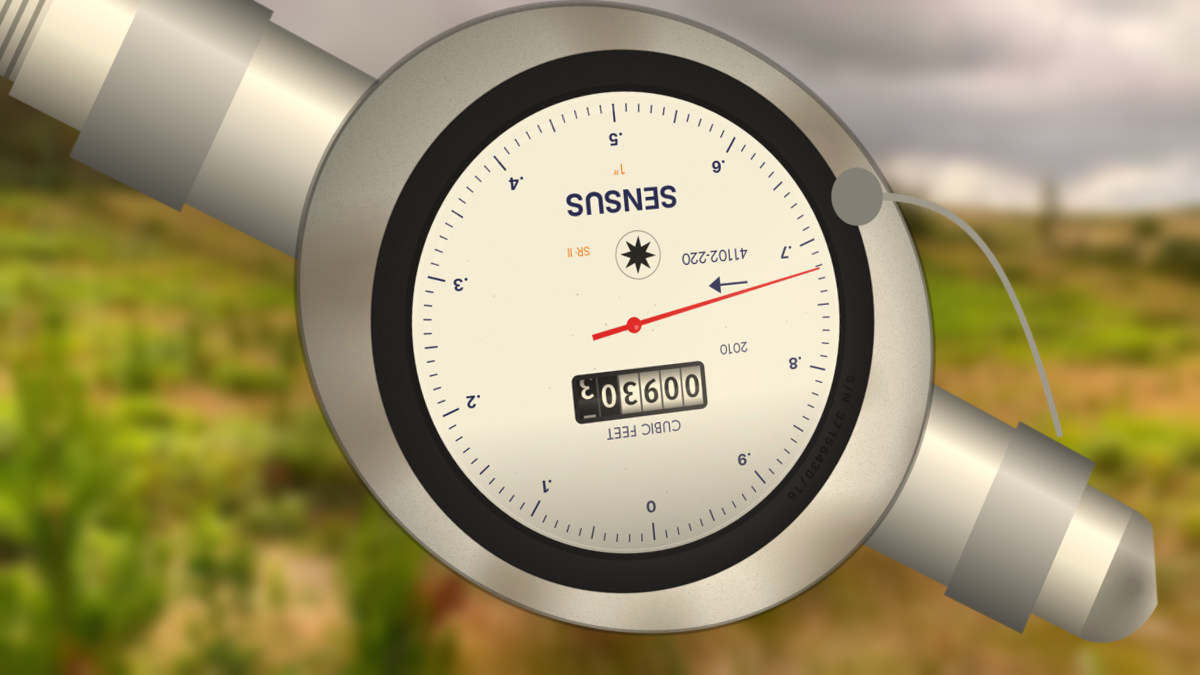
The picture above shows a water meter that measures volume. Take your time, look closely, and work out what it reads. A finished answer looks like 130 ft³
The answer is 9302.72 ft³
